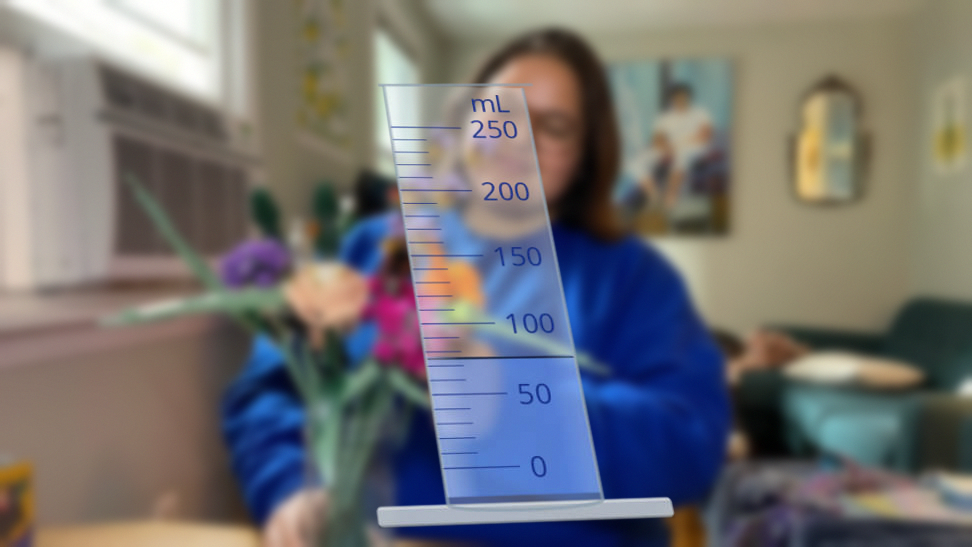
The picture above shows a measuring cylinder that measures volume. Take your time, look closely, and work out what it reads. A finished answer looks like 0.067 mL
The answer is 75 mL
